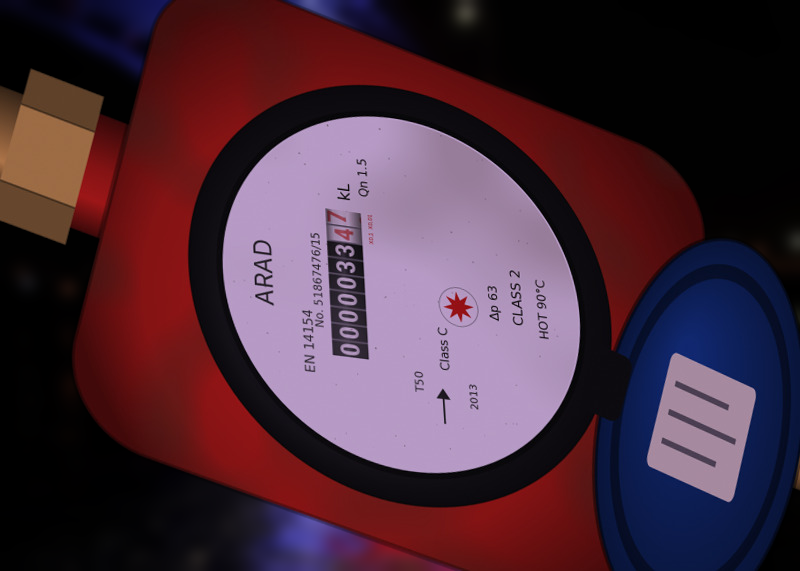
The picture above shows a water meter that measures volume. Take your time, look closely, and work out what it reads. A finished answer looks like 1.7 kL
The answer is 33.47 kL
